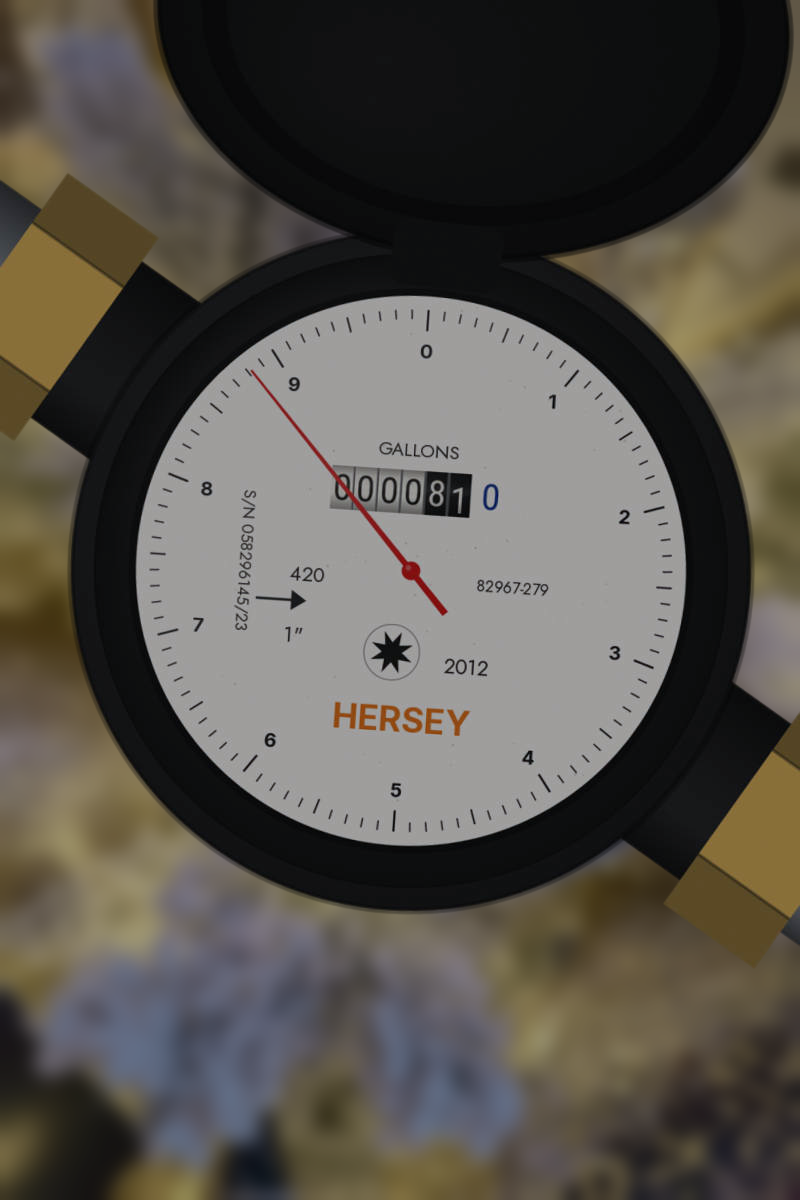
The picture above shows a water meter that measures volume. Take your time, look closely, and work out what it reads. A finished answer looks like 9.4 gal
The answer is 808.8 gal
